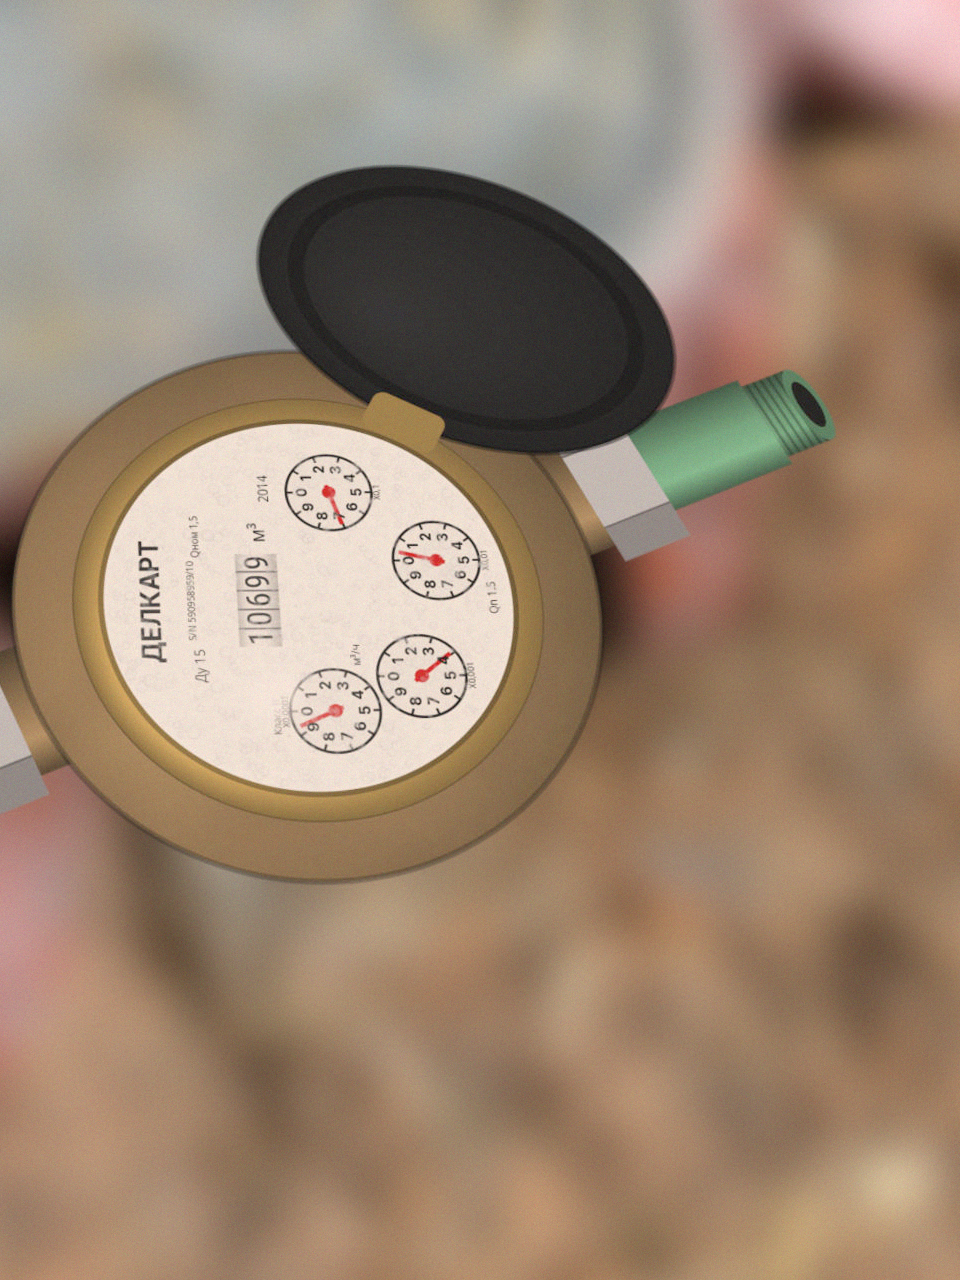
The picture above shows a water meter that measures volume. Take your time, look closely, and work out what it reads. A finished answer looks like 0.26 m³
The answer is 10699.7039 m³
